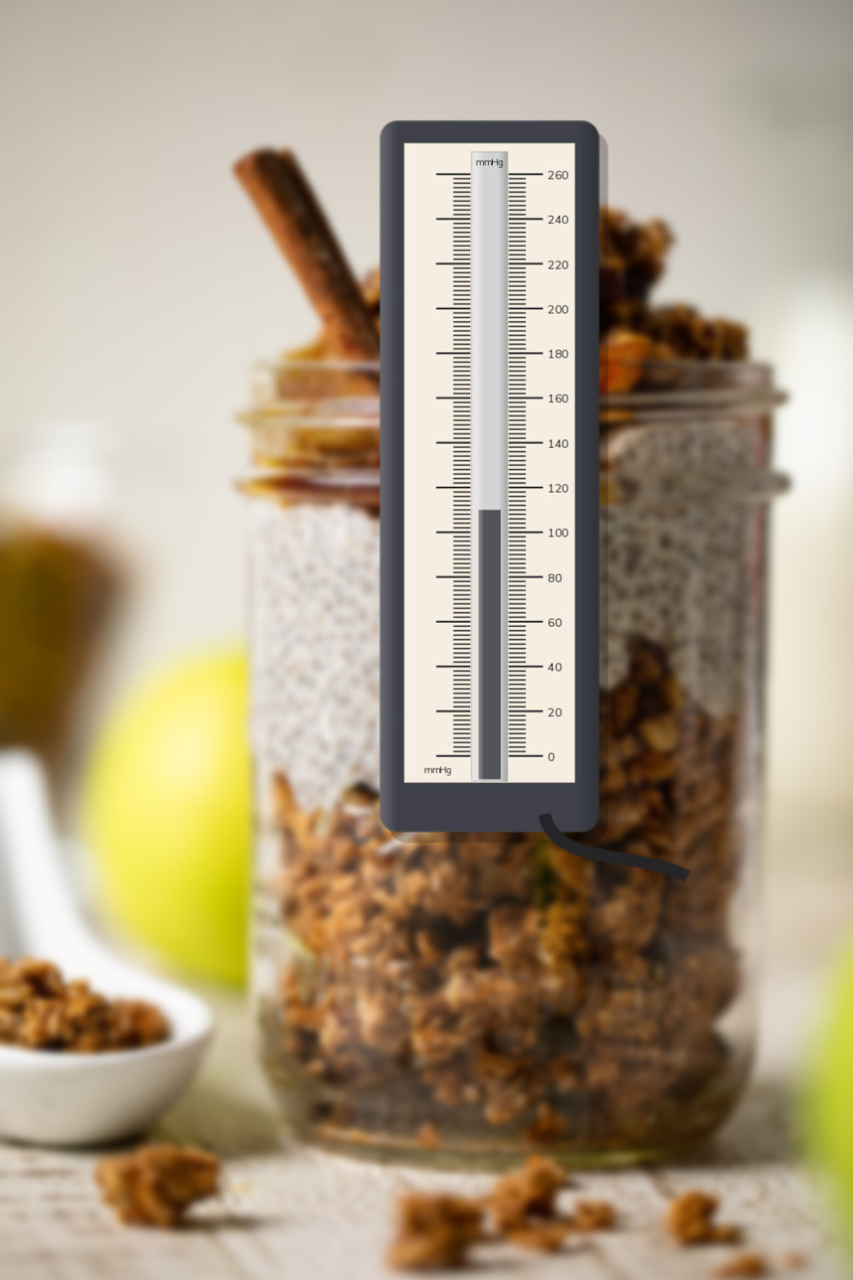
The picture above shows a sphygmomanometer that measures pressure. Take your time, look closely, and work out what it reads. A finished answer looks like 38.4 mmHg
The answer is 110 mmHg
